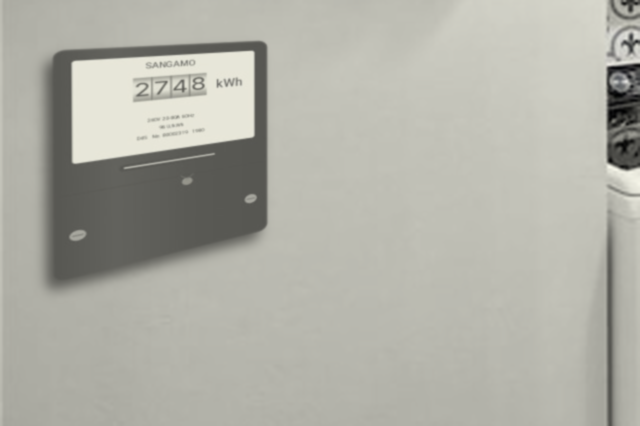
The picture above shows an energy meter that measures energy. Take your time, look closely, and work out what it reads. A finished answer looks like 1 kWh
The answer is 2748 kWh
